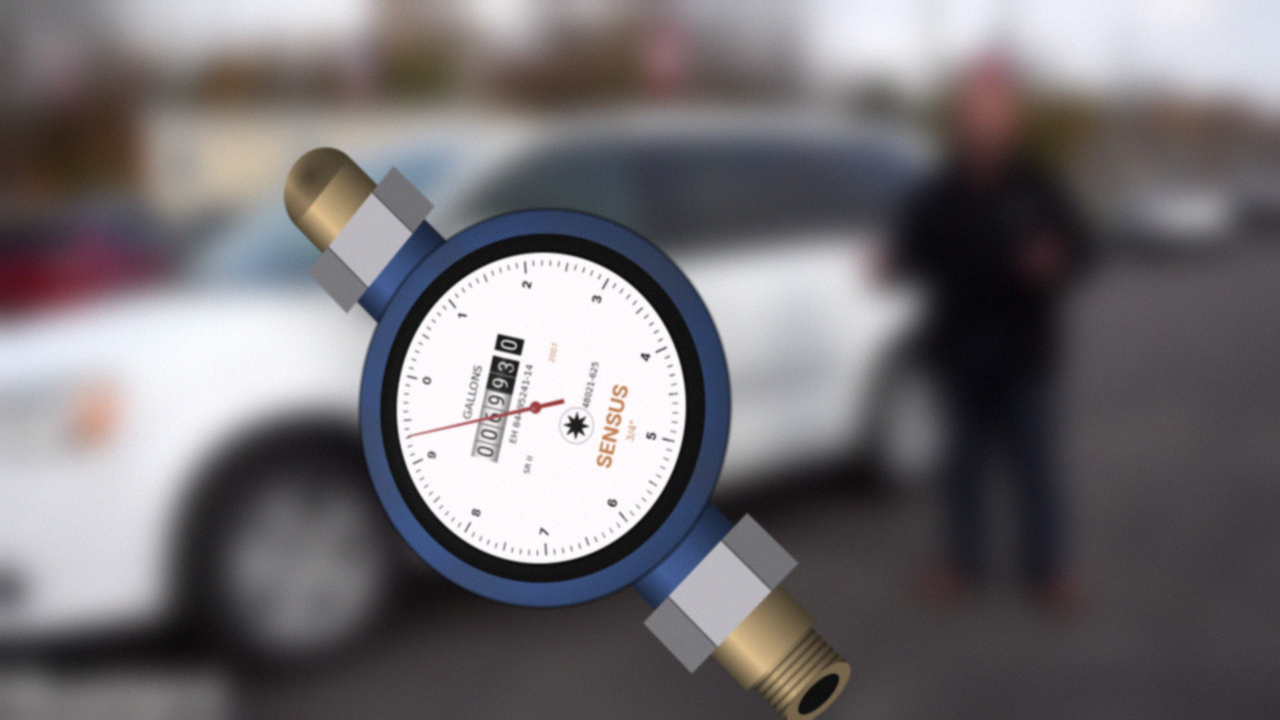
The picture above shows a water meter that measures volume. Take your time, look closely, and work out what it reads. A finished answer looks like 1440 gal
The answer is 69929.3 gal
